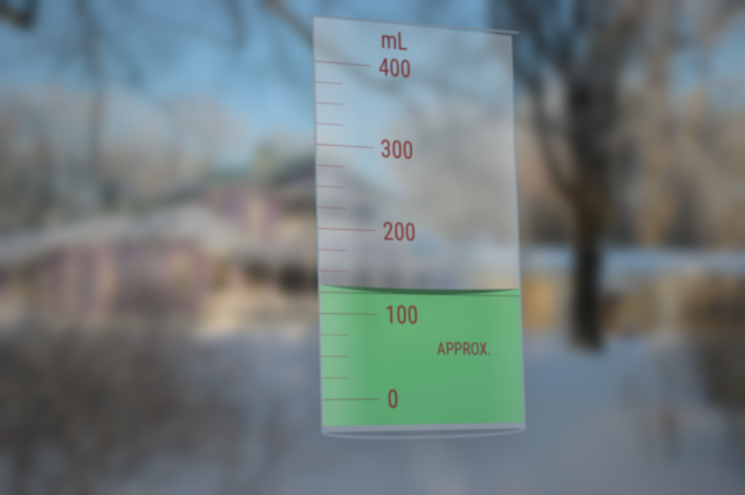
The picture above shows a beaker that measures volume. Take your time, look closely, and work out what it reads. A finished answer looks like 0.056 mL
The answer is 125 mL
